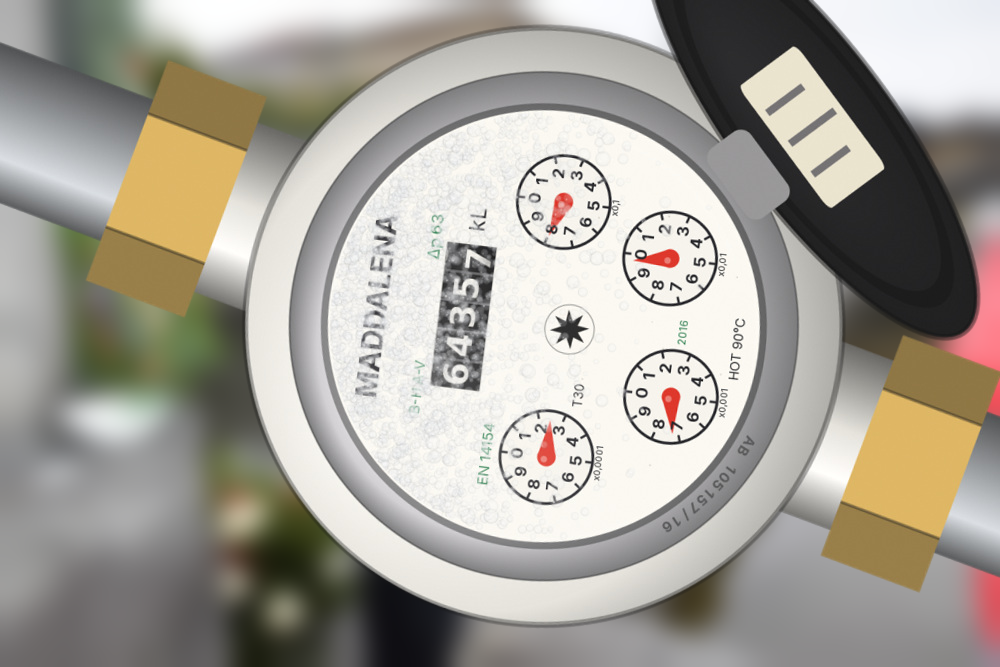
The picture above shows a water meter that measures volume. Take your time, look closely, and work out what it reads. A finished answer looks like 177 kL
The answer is 64356.7972 kL
